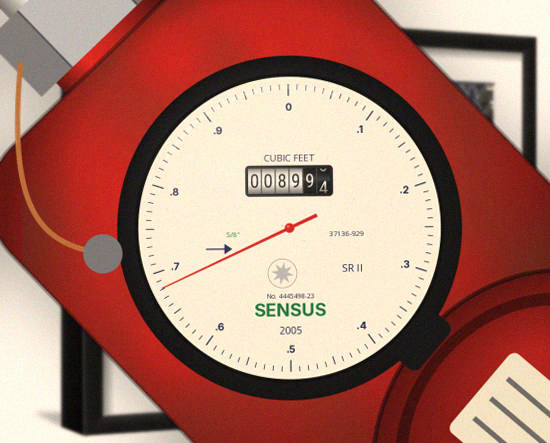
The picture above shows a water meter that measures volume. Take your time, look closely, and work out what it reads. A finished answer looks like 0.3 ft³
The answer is 8993.68 ft³
